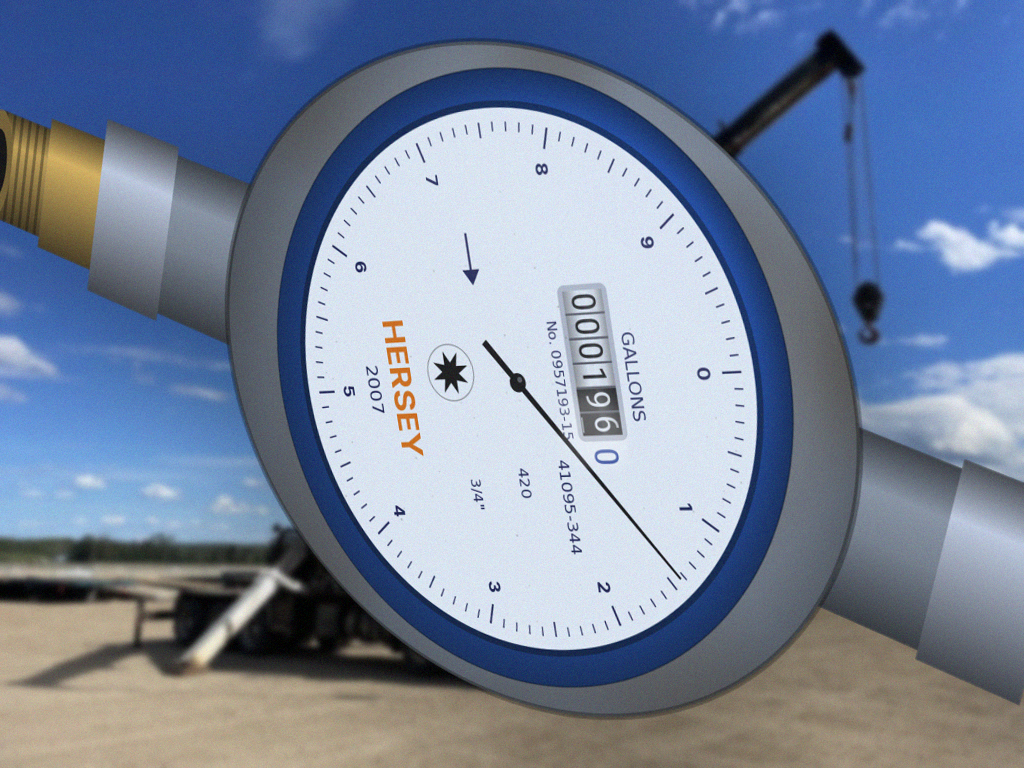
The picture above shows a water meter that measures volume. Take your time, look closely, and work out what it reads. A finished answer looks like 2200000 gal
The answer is 1961.4 gal
